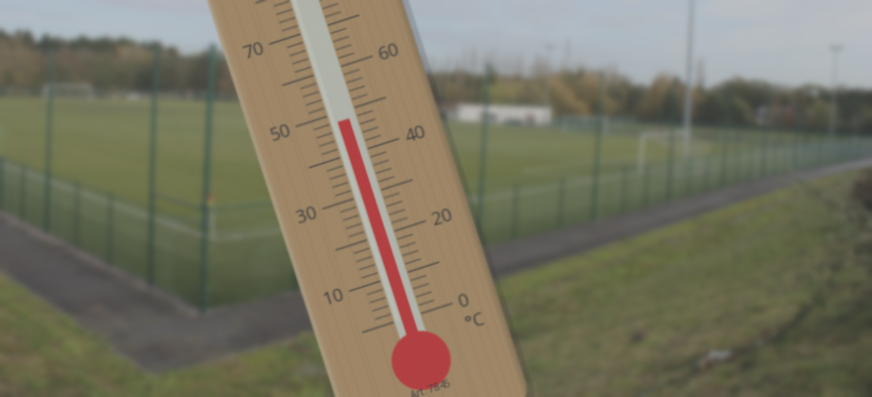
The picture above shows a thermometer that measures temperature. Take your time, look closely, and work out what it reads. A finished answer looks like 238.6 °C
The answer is 48 °C
